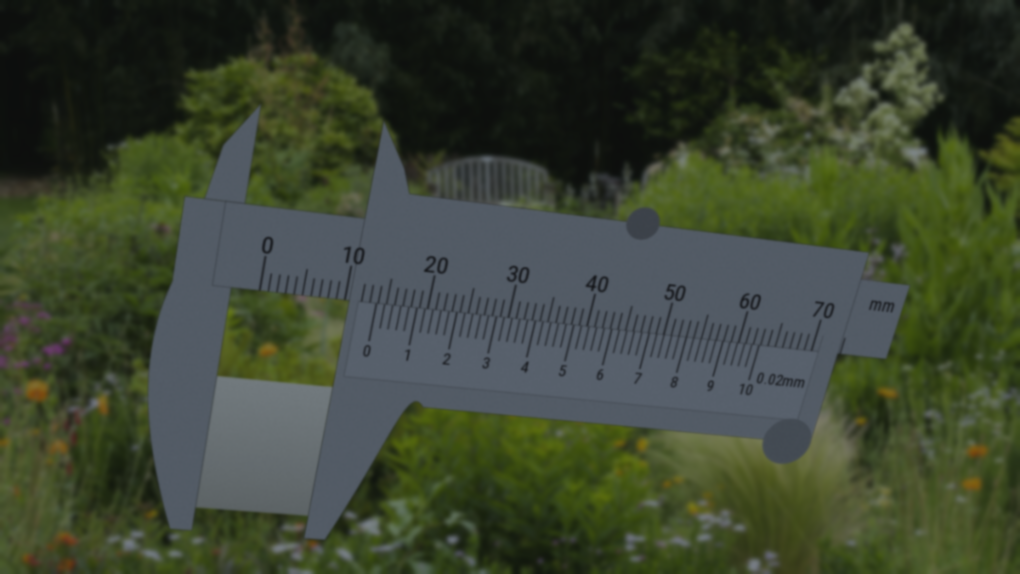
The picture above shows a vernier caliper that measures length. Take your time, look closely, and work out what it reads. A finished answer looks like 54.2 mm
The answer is 13.8 mm
